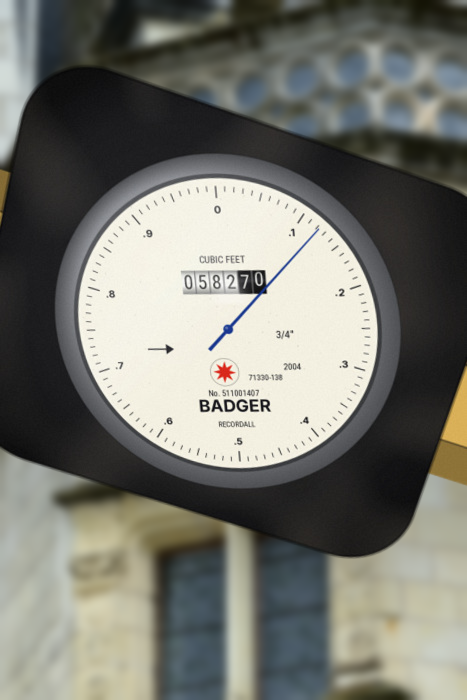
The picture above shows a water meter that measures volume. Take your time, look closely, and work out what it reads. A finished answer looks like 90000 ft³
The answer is 58270.12 ft³
